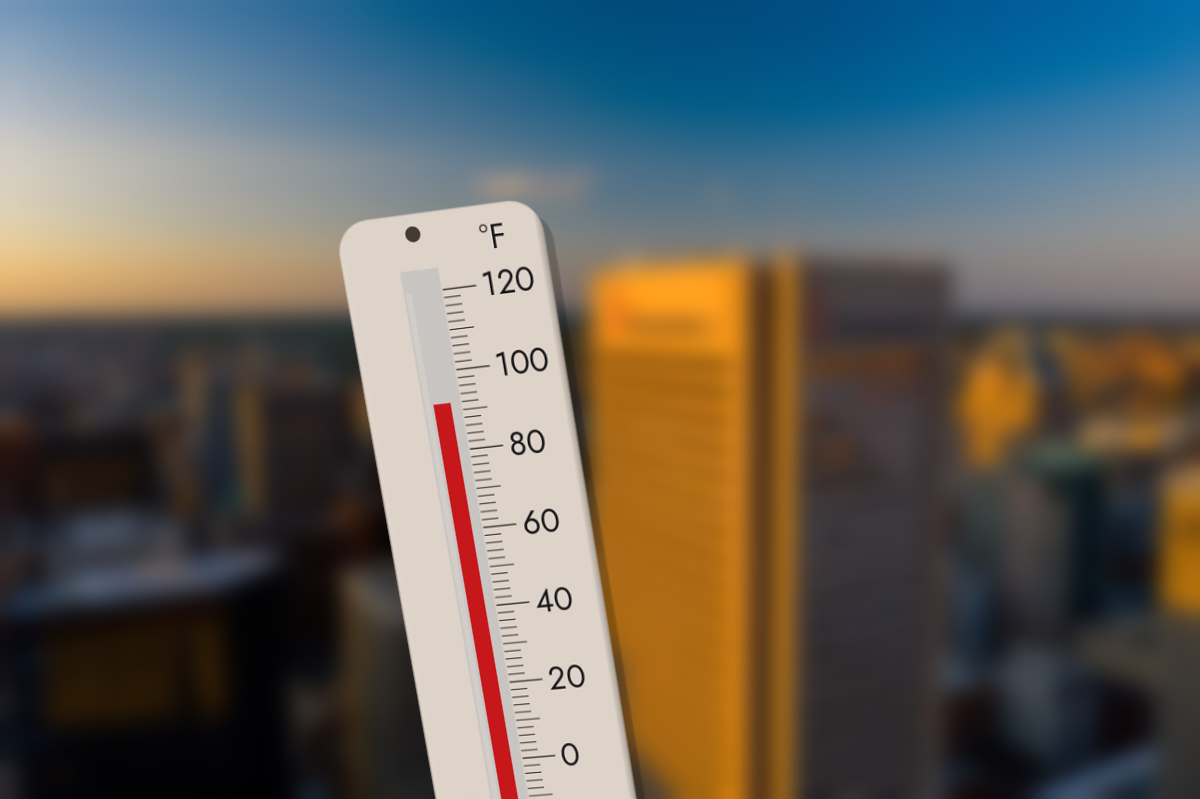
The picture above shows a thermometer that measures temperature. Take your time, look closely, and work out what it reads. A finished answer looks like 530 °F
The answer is 92 °F
